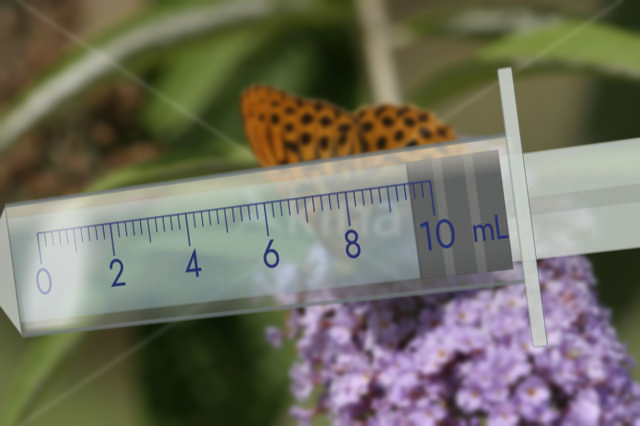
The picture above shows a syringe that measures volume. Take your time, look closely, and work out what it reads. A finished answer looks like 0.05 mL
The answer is 9.5 mL
